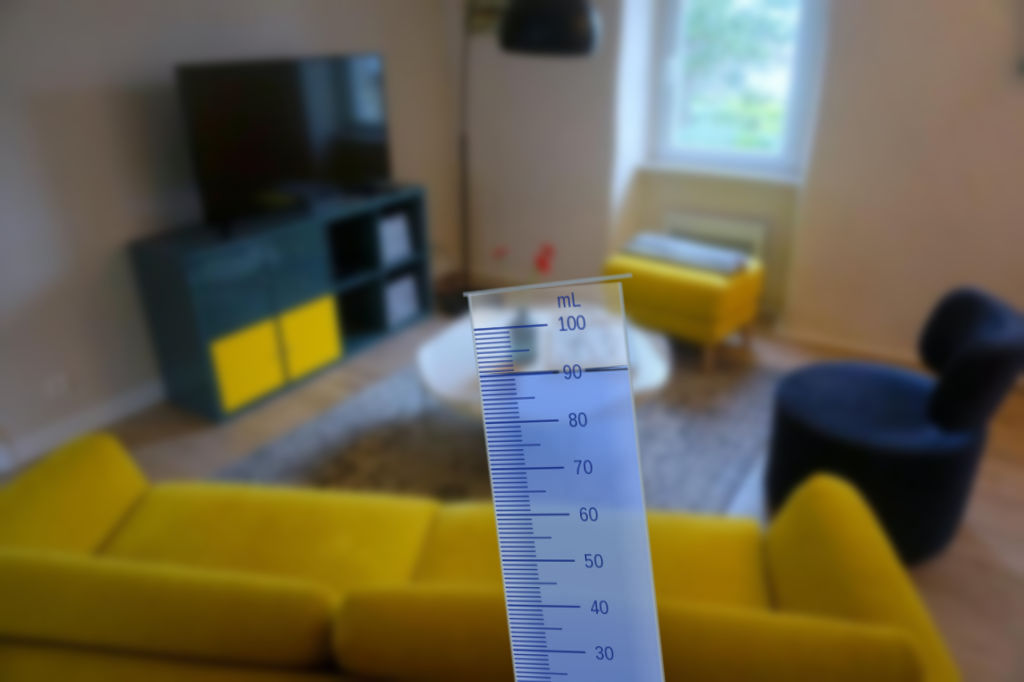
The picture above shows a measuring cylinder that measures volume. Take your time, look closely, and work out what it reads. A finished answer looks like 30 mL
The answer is 90 mL
